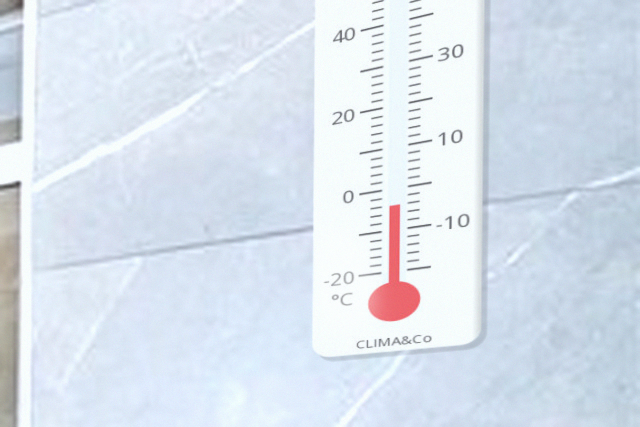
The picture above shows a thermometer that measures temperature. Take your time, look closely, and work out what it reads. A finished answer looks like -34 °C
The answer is -4 °C
